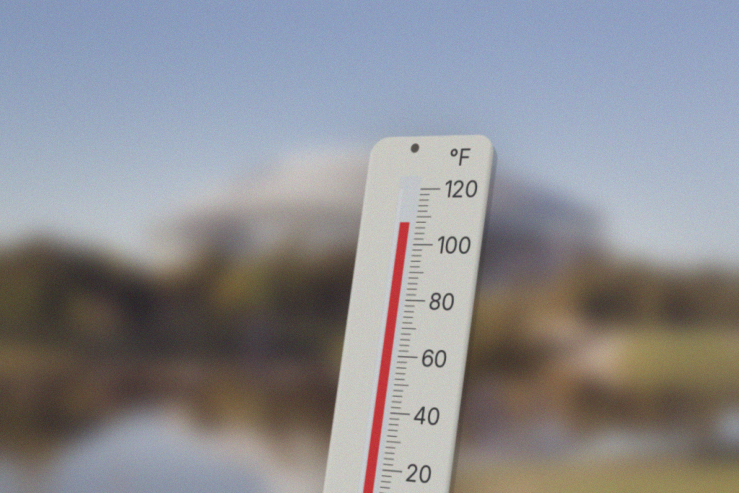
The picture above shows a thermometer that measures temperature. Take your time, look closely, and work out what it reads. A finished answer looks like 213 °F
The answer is 108 °F
